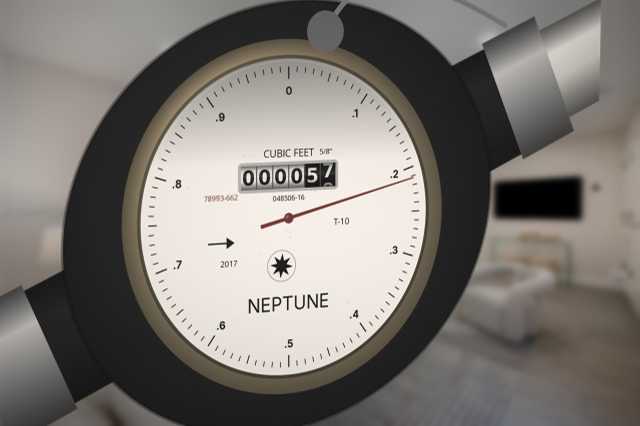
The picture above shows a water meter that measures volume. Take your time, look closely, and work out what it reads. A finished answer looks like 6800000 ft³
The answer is 57.21 ft³
